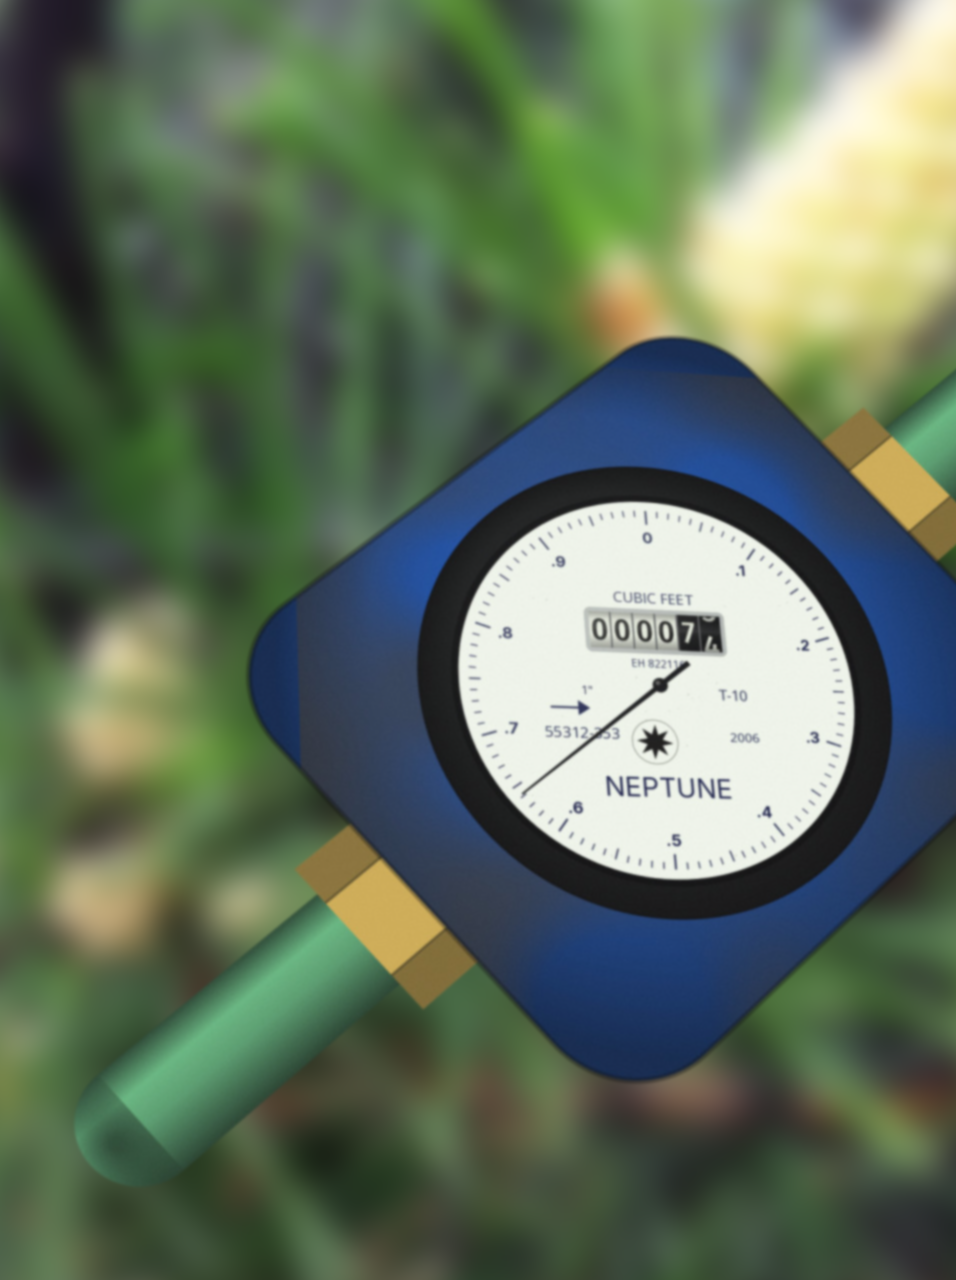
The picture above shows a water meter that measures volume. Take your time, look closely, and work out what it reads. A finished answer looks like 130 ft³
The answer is 73.64 ft³
